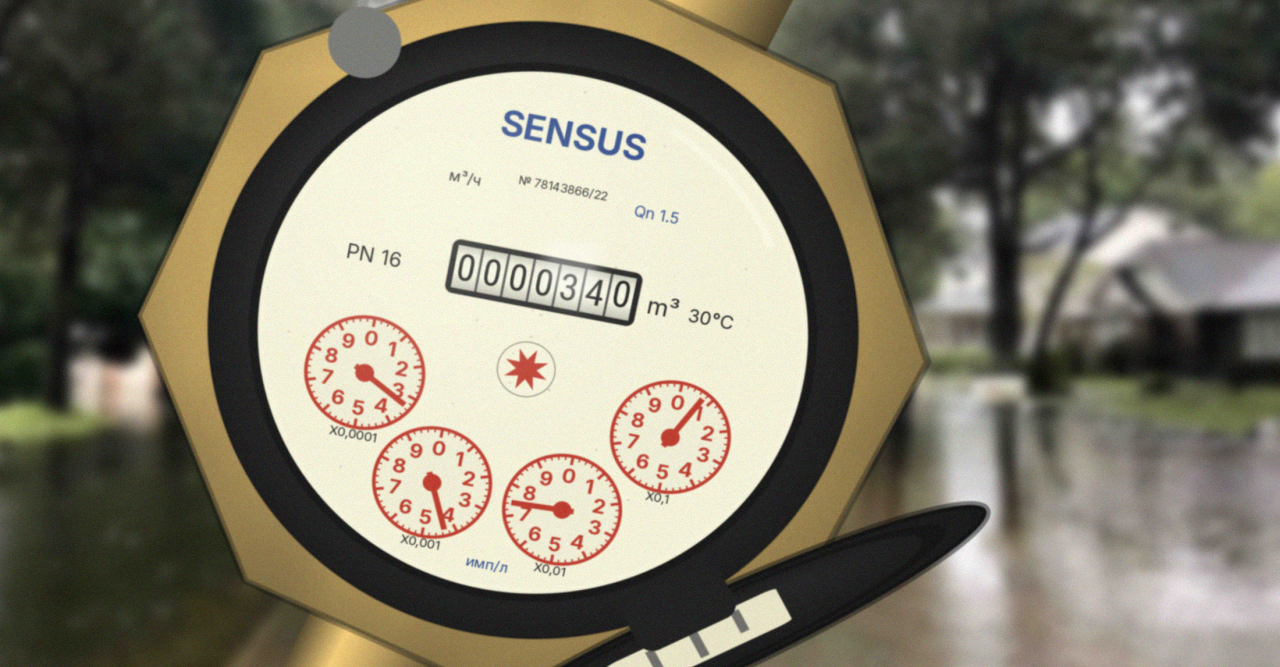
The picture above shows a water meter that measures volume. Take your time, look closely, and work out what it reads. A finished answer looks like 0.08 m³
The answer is 340.0743 m³
